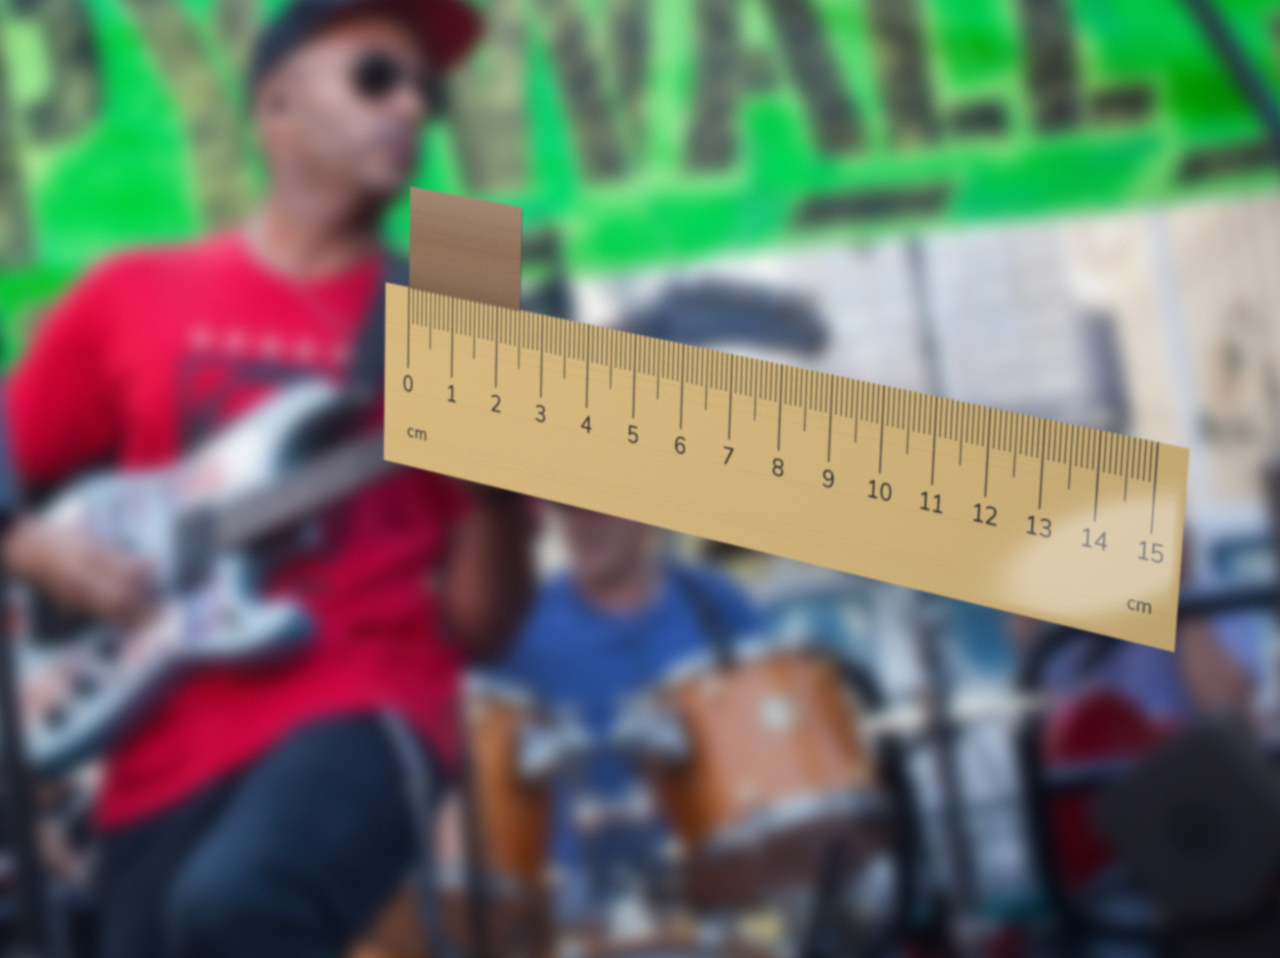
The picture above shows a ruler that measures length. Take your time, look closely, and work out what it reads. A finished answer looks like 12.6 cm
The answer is 2.5 cm
